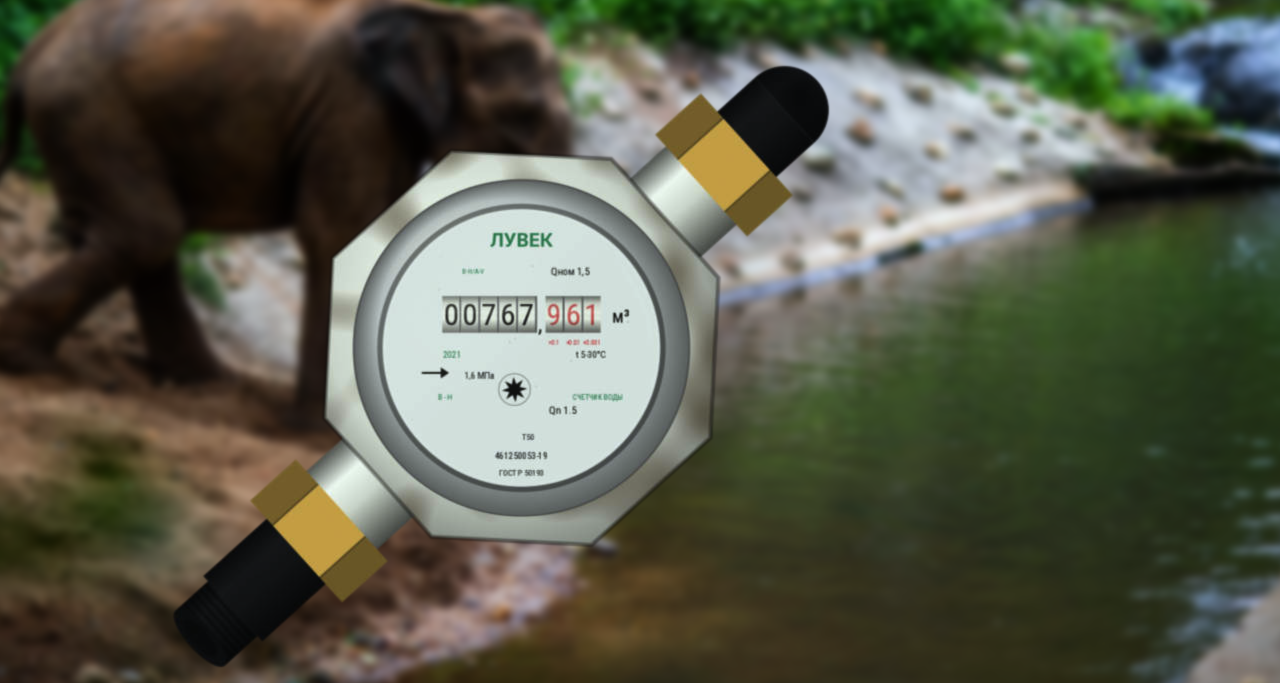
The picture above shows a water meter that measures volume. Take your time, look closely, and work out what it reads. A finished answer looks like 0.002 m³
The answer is 767.961 m³
